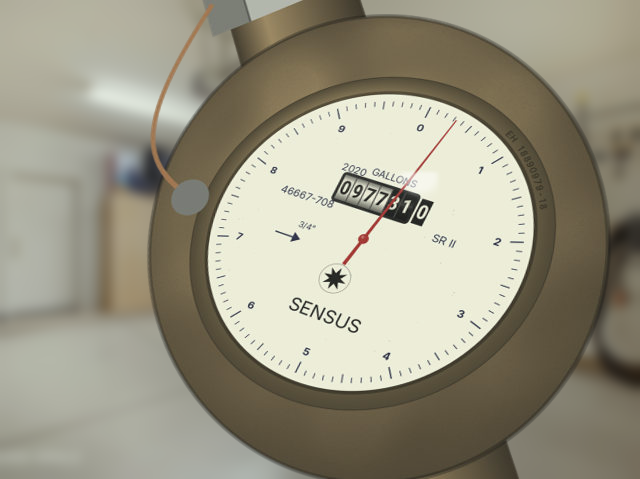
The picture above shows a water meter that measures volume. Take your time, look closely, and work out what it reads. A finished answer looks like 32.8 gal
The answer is 977310.3 gal
